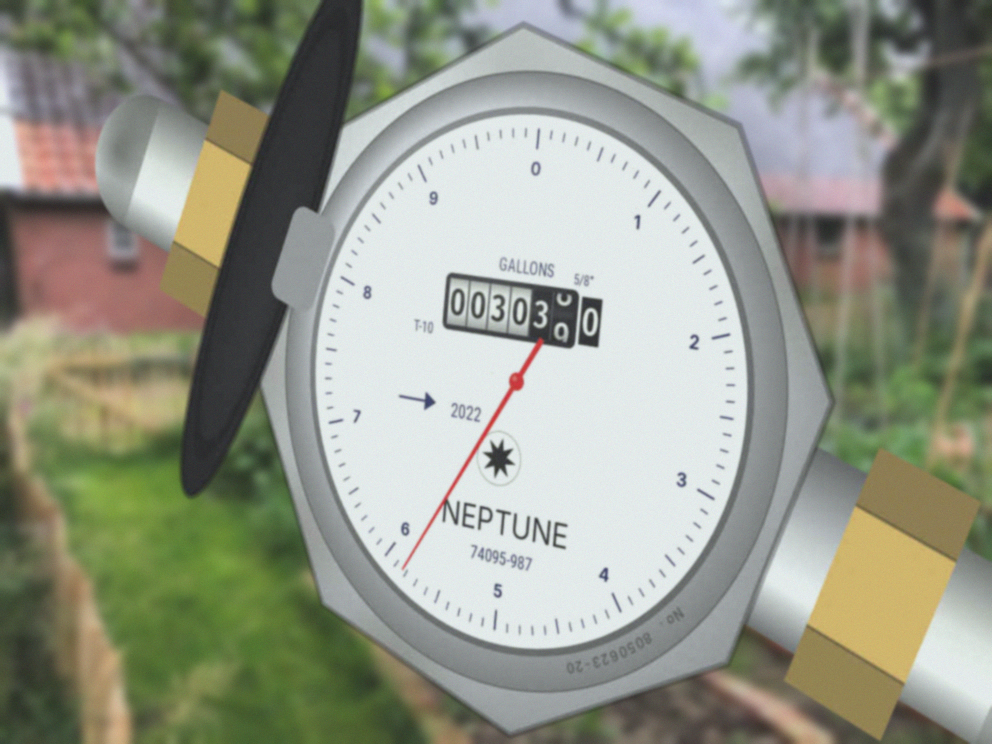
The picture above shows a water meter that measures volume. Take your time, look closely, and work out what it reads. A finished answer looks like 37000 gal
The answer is 30385.8 gal
